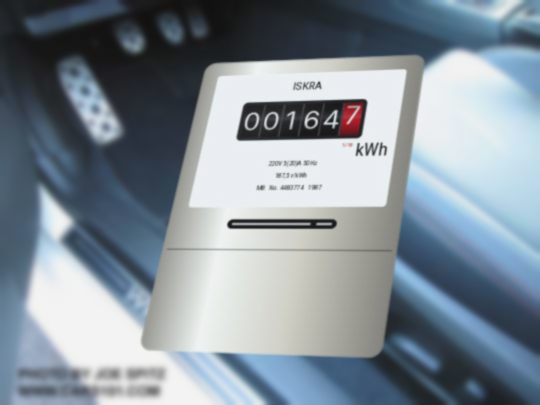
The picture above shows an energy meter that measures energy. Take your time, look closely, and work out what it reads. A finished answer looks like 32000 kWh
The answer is 164.7 kWh
